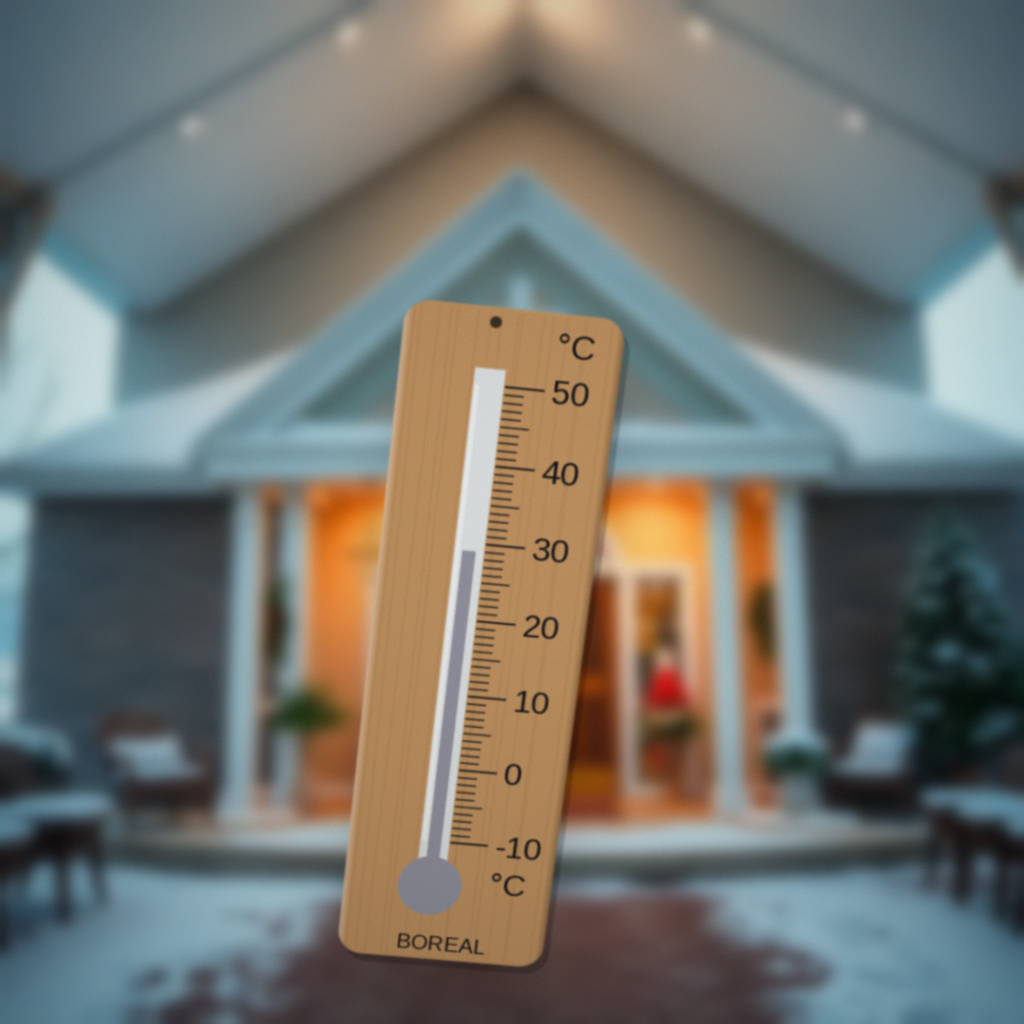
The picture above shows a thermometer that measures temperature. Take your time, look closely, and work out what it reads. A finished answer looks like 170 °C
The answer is 29 °C
